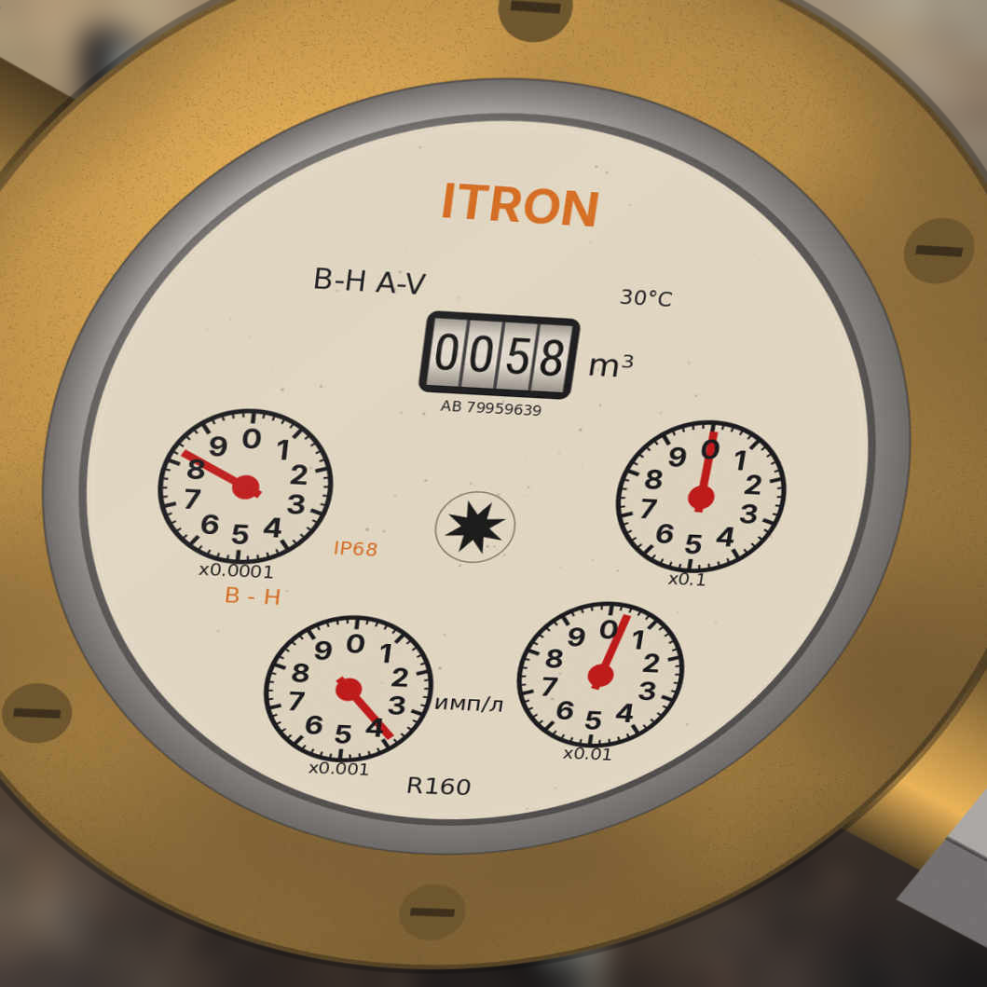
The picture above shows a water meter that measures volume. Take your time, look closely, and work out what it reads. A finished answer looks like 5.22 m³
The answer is 58.0038 m³
